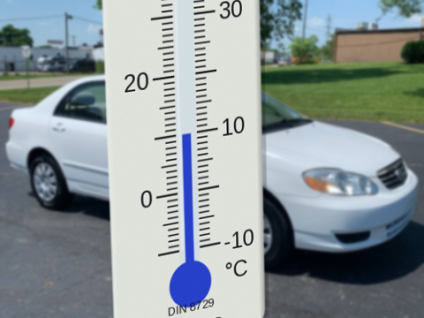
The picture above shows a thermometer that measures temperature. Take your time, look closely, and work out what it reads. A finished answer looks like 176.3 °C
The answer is 10 °C
